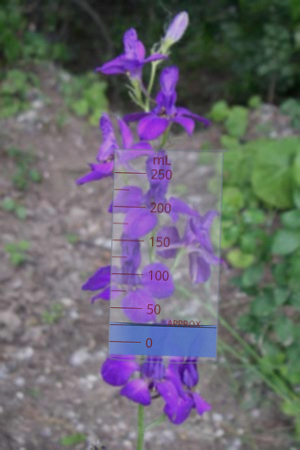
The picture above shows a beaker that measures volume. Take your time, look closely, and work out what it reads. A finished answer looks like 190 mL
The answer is 25 mL
